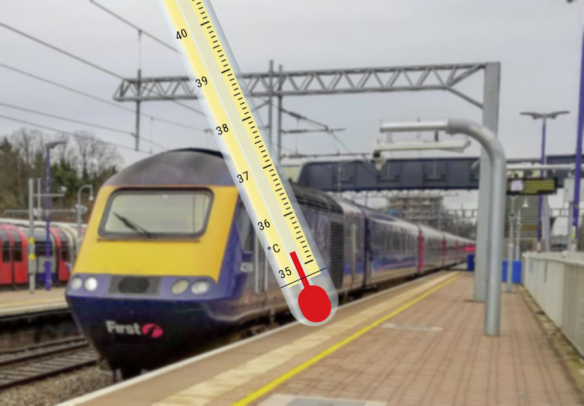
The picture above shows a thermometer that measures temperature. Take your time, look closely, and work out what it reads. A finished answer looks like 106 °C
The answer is 35.3 °C
